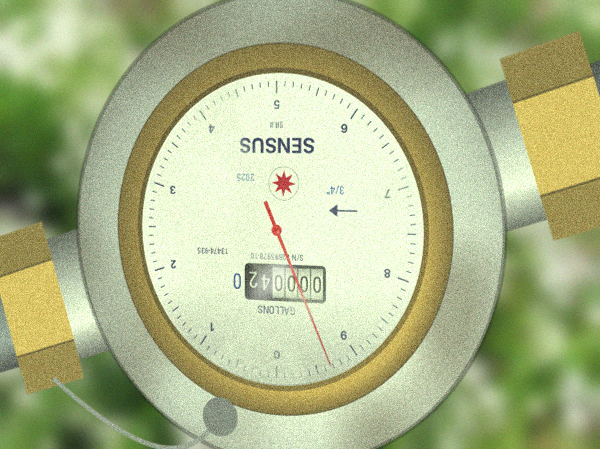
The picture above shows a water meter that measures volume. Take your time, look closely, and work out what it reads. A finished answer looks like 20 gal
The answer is 419.3 gal
